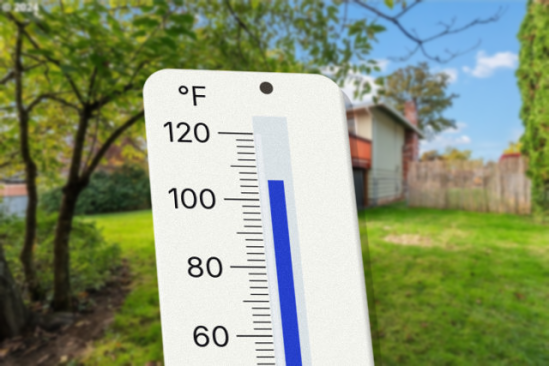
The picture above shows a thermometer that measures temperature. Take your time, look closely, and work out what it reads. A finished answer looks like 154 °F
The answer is 106 °F
